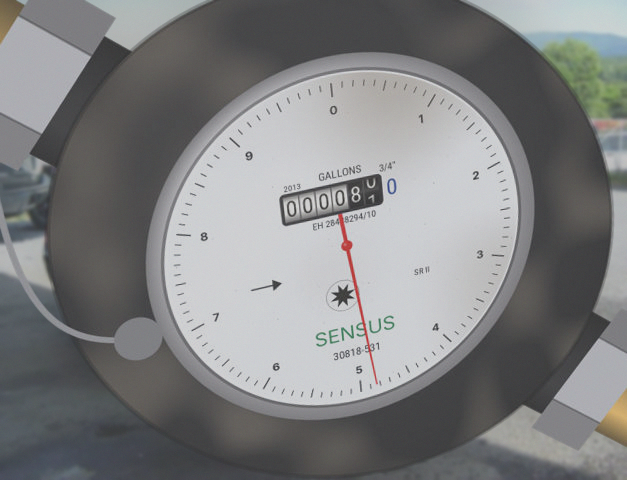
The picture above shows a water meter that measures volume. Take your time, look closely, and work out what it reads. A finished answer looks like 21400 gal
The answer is 804.8 gal
